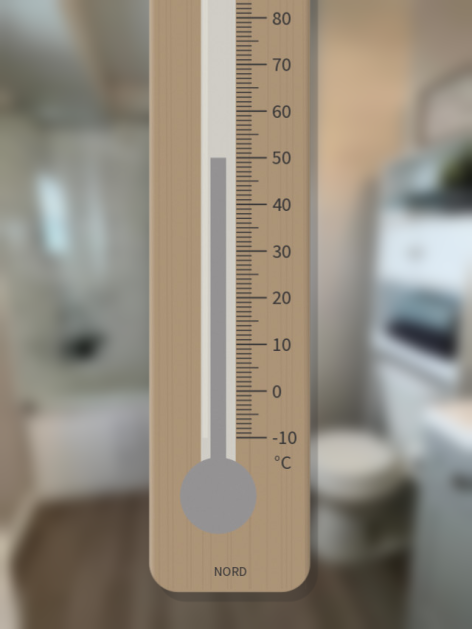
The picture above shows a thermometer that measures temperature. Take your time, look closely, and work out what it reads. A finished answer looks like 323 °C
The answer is 50 °C
